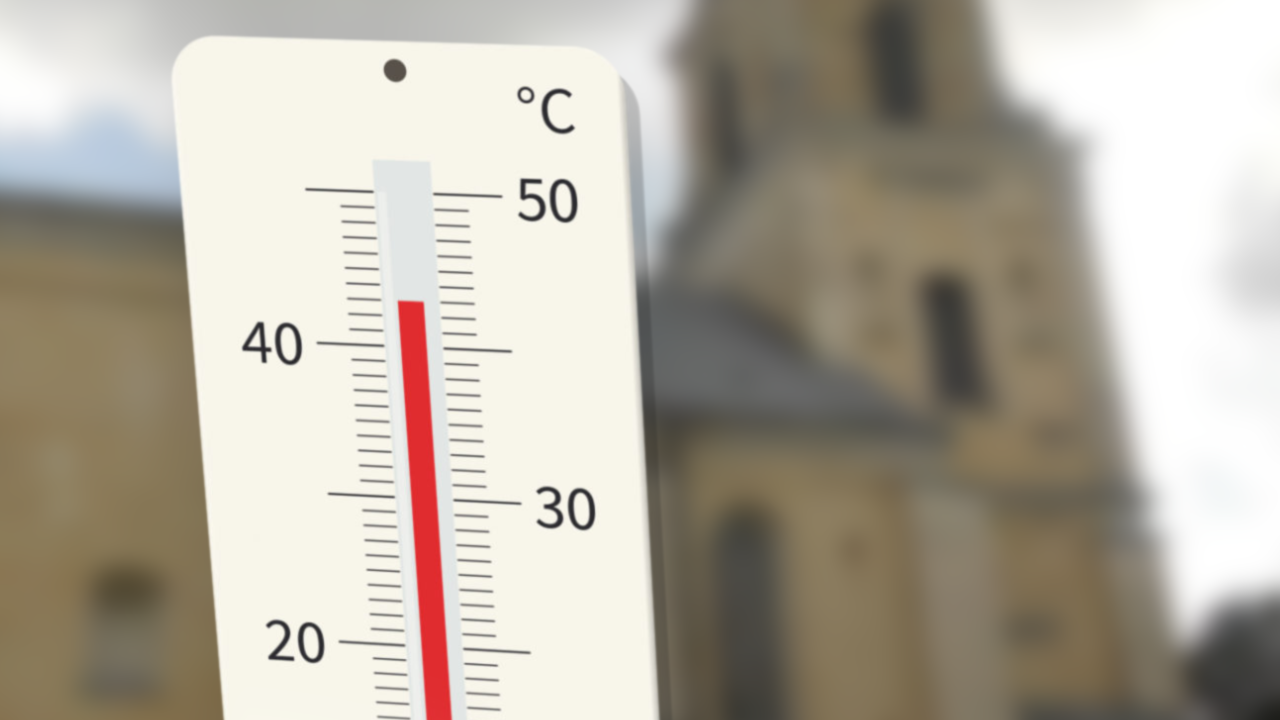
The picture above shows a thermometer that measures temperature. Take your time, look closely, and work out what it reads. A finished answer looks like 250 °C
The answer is 43 °C
